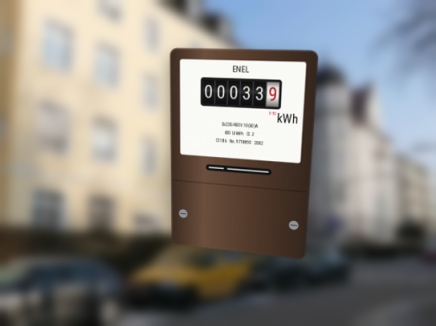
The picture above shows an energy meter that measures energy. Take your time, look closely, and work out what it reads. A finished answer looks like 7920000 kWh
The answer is 33.9 kWh
